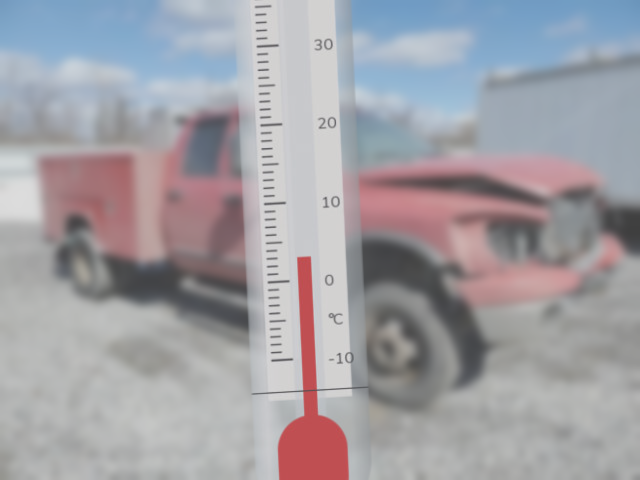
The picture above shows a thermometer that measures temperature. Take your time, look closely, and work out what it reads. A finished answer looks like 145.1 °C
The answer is 3 °C
